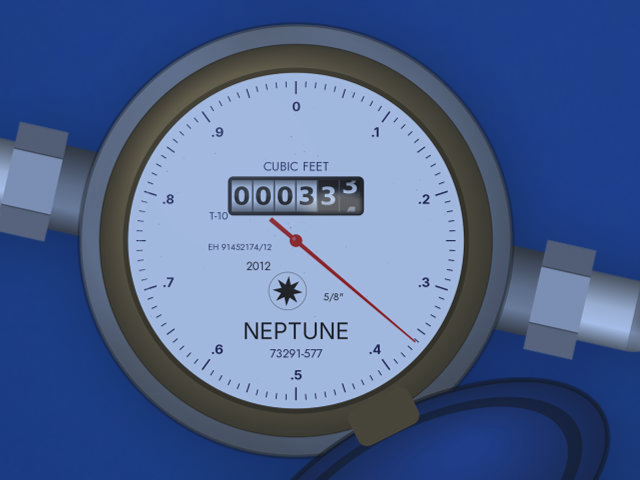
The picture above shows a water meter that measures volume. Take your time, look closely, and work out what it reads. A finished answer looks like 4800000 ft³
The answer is 333.36 ft³
